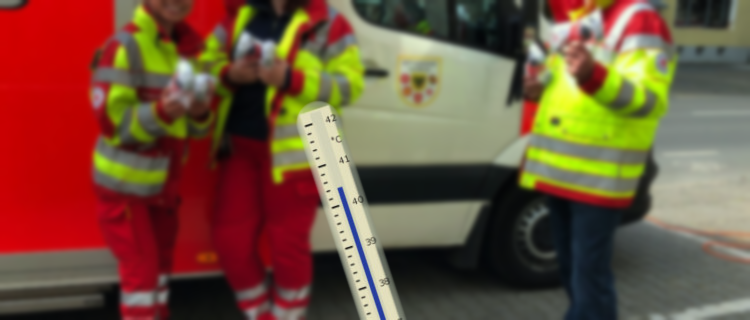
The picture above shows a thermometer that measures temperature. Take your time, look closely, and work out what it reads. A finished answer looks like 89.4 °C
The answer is 40.4 °C
